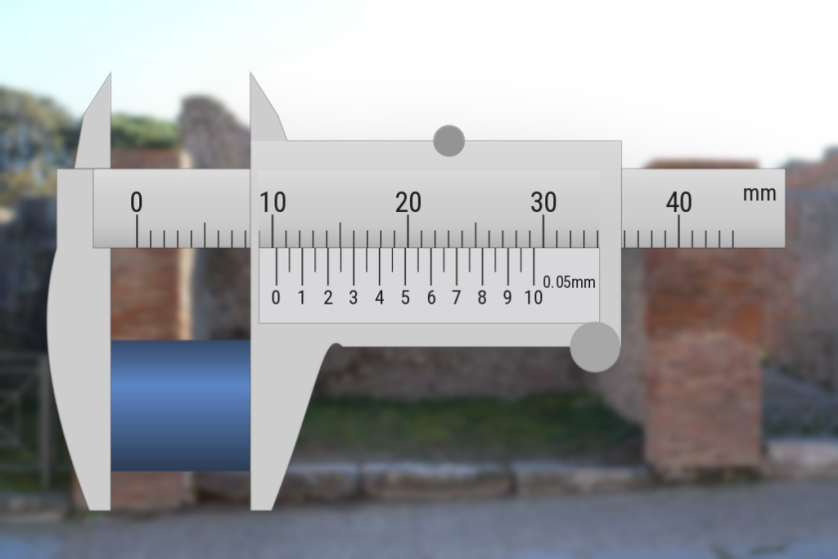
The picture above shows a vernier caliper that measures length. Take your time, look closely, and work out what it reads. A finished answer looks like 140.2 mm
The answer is 10.3 mm
